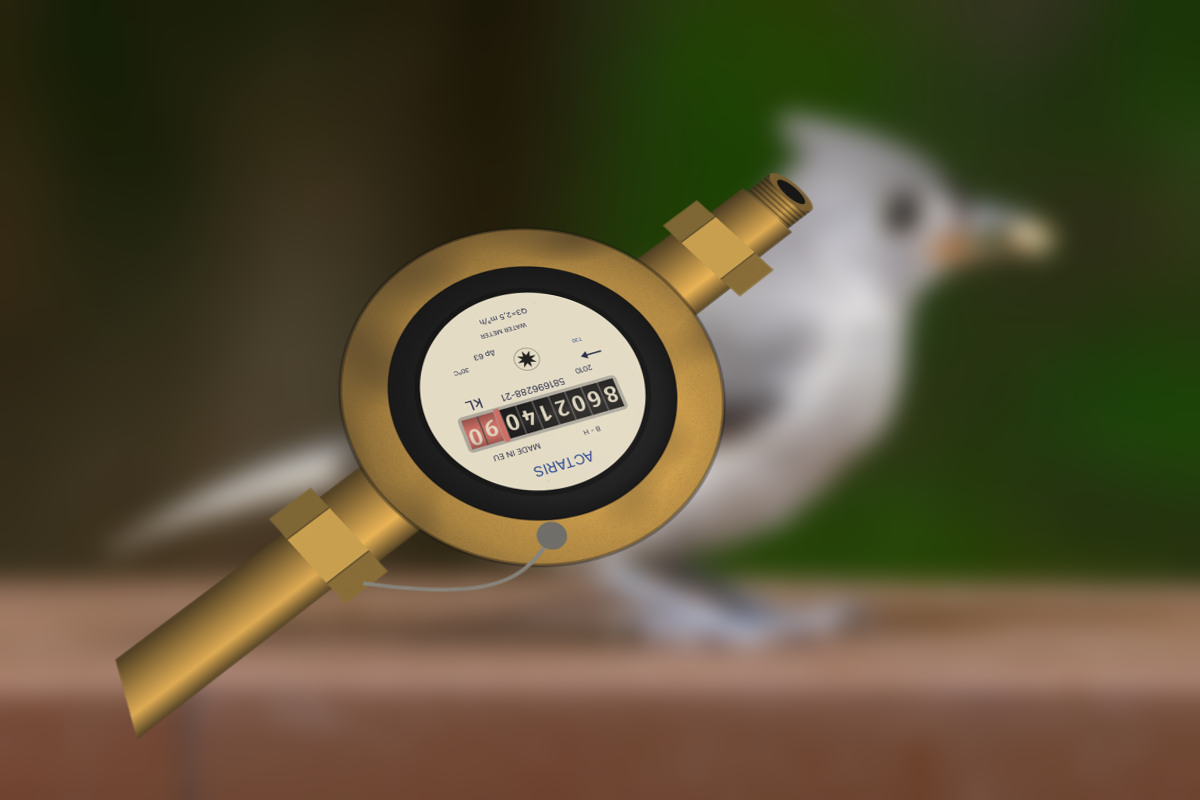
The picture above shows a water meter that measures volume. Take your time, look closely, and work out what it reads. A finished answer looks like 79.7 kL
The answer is 8602140.90 kL
